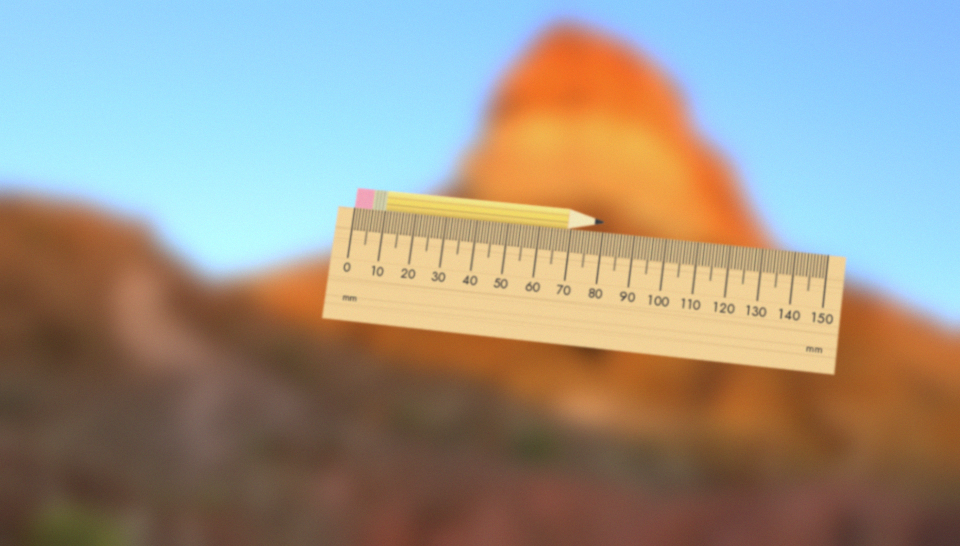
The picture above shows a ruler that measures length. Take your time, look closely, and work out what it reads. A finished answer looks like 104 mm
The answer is 80 mm
